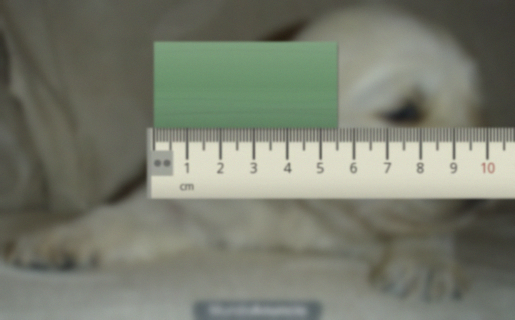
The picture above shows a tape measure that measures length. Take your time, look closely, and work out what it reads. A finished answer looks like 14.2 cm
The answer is 5.5 cm
